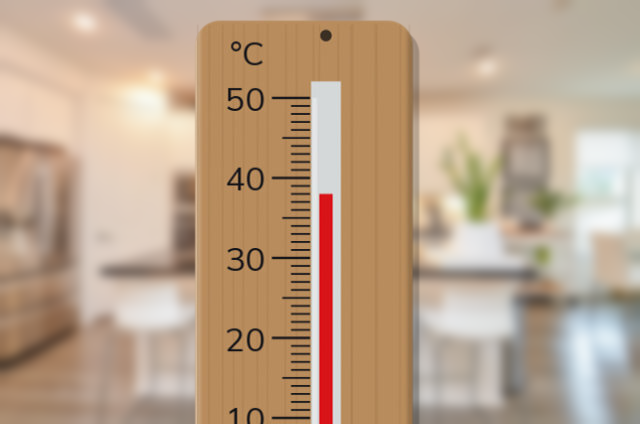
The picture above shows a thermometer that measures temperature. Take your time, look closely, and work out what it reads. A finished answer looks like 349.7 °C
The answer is 38 °C
